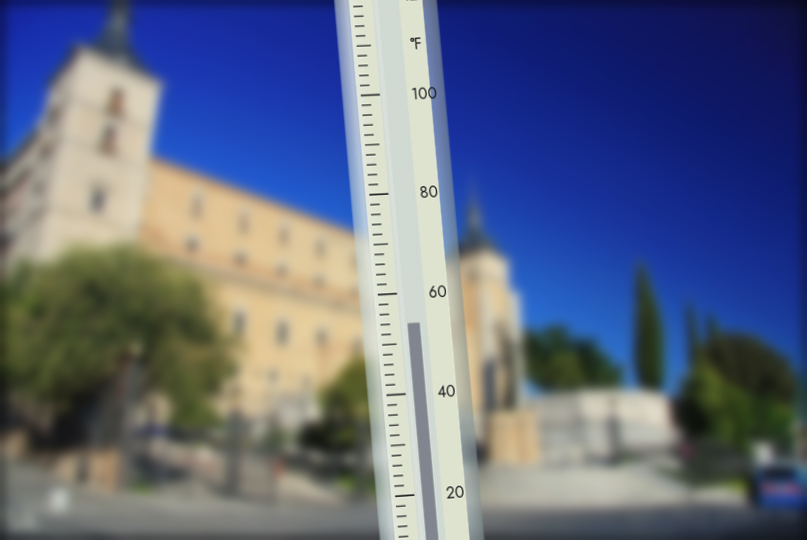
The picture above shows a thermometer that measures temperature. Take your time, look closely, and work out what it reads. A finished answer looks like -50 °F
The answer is 54 °F
